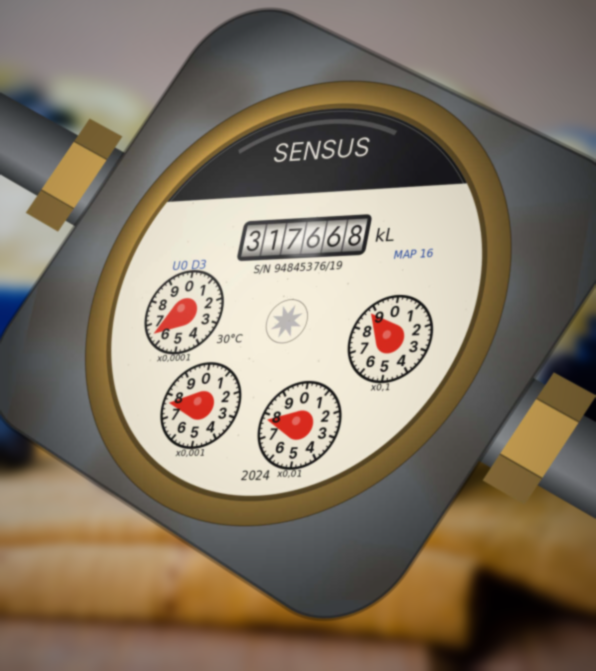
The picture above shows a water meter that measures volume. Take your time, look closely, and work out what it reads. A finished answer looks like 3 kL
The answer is 317668.8776 kL
